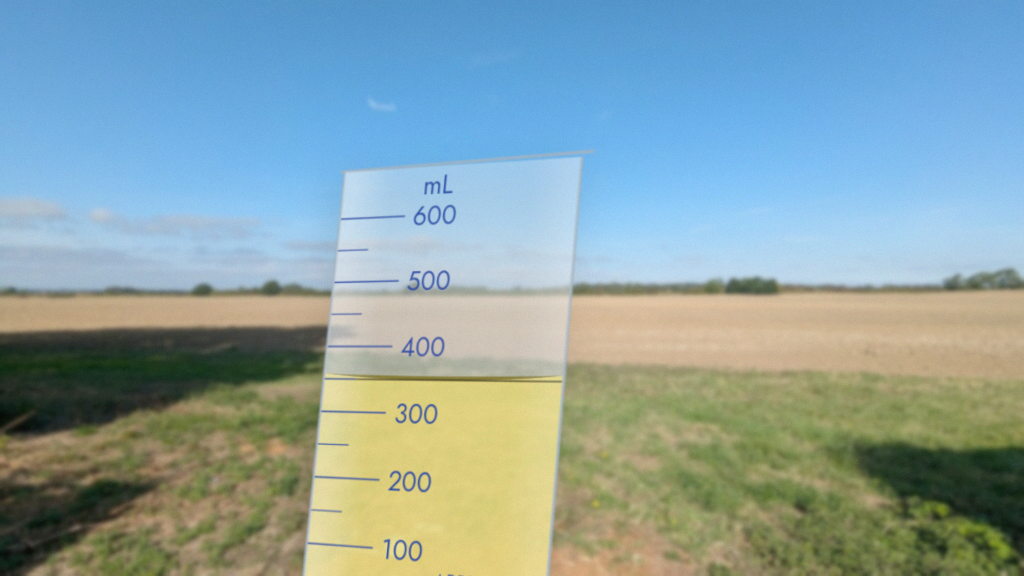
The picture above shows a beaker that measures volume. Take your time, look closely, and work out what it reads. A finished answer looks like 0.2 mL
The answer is 350 mL
